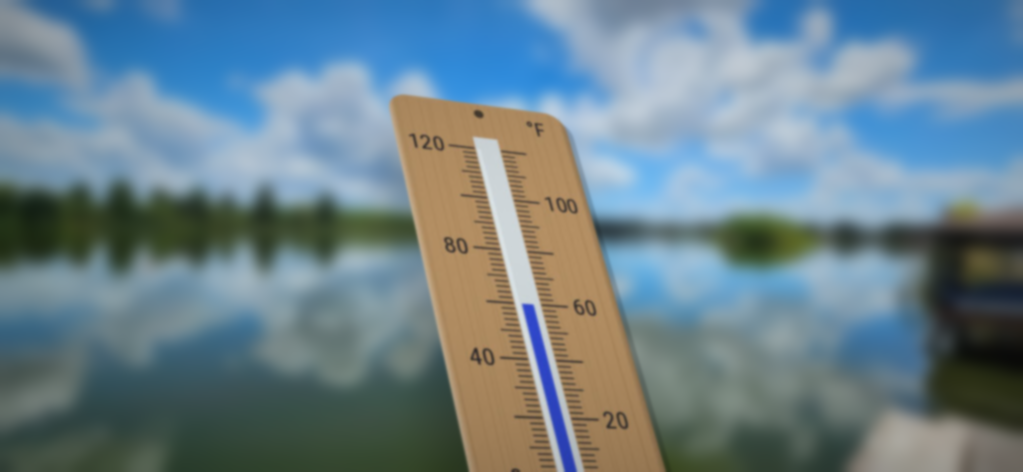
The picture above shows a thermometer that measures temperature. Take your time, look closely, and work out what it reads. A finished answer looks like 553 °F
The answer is 60 °F
